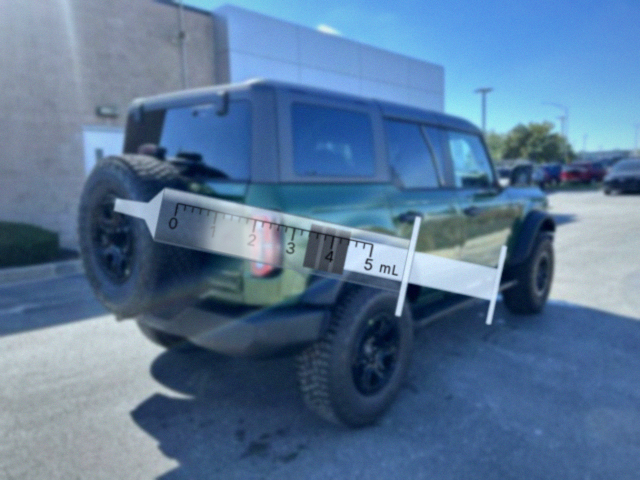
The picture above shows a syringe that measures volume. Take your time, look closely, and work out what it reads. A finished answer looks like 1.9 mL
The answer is 3.4 mL
